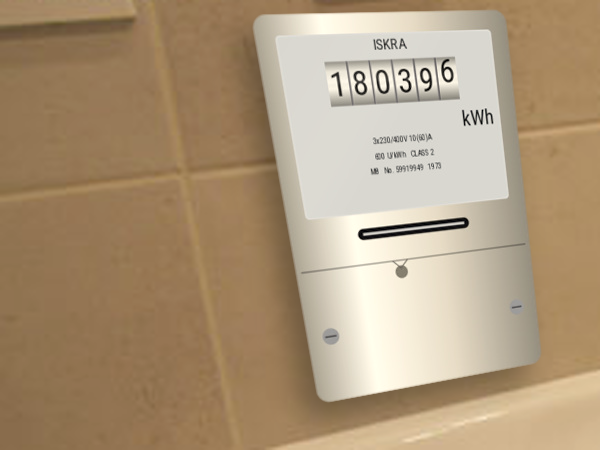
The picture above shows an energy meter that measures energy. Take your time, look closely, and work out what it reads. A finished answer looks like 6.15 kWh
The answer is 180396 kWh
